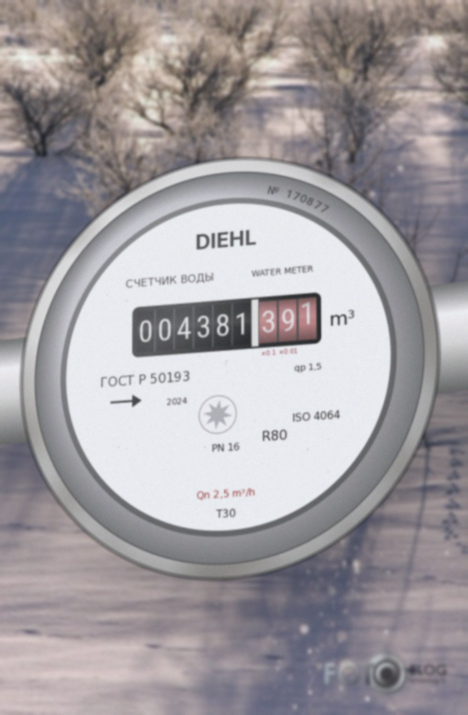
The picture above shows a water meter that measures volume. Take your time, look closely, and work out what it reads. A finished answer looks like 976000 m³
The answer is 4381.391 m³
